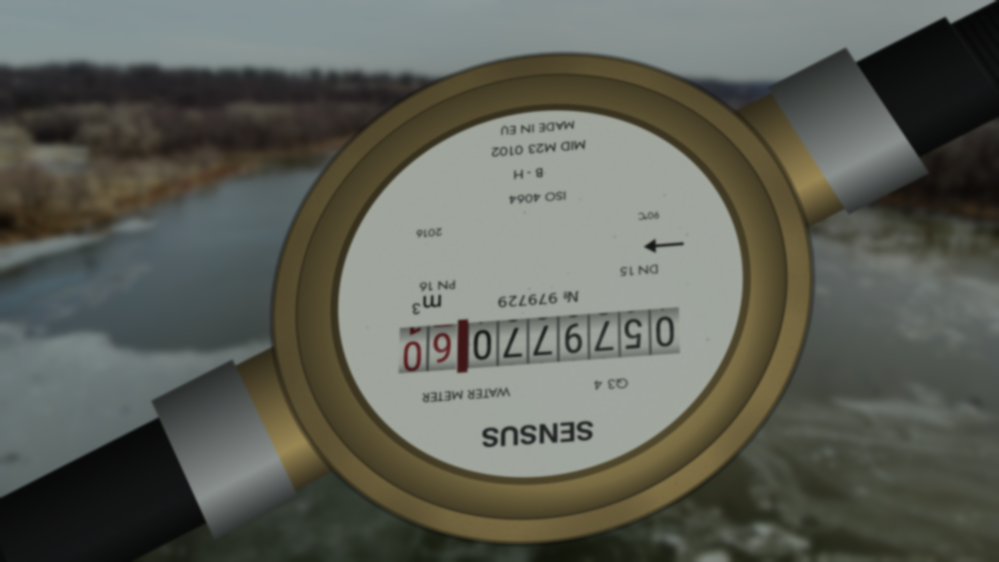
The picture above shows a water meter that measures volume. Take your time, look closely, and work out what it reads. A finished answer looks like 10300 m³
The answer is 579770.60 m³
